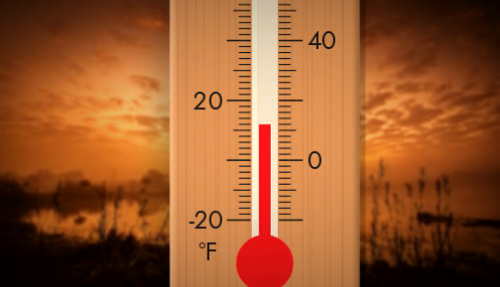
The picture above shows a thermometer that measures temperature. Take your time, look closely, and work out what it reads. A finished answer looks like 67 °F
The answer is 12 °F
